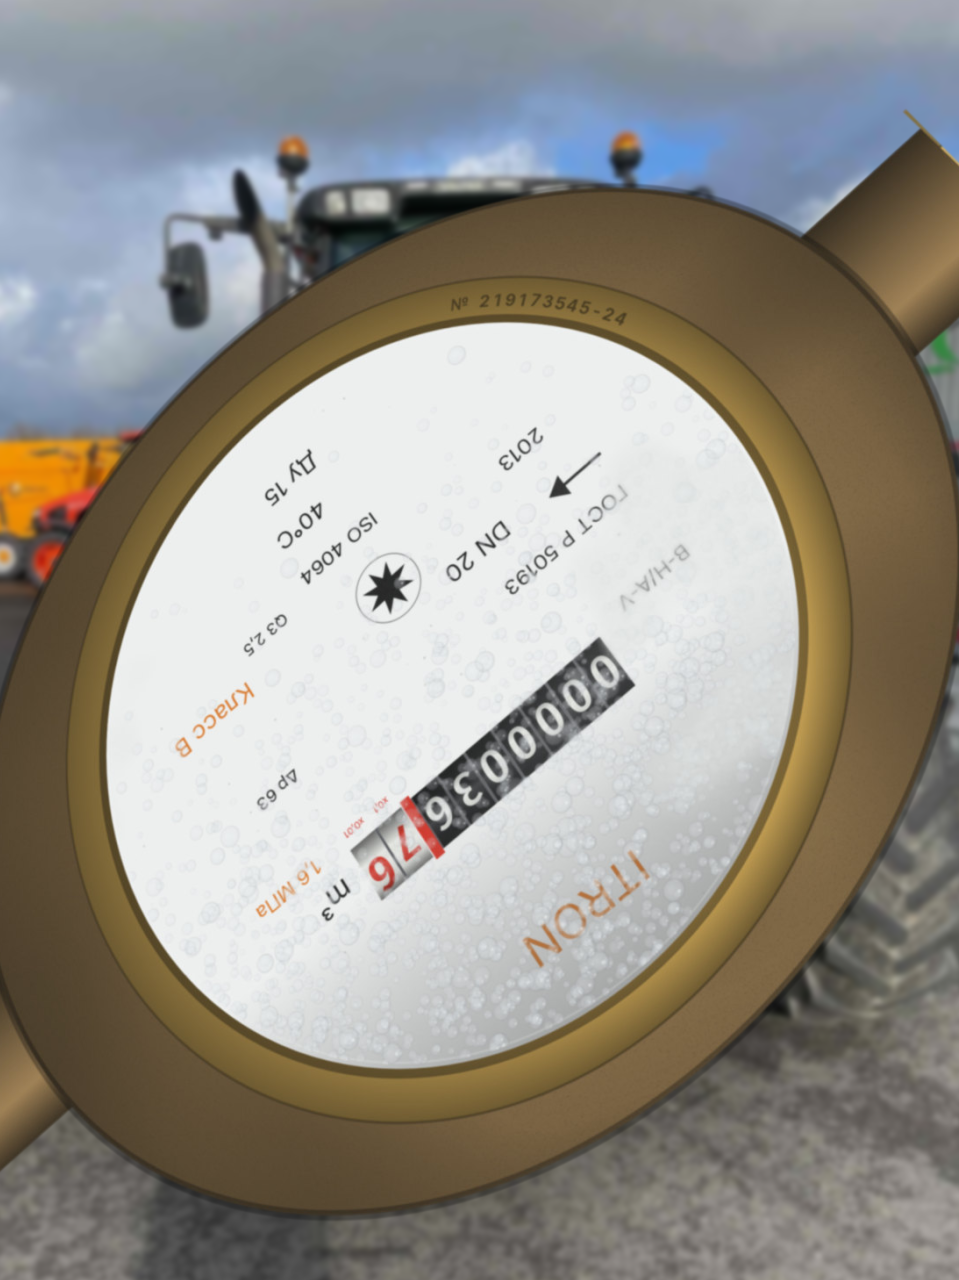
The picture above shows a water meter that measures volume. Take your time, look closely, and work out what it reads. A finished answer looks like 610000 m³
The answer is 36.76 m³
